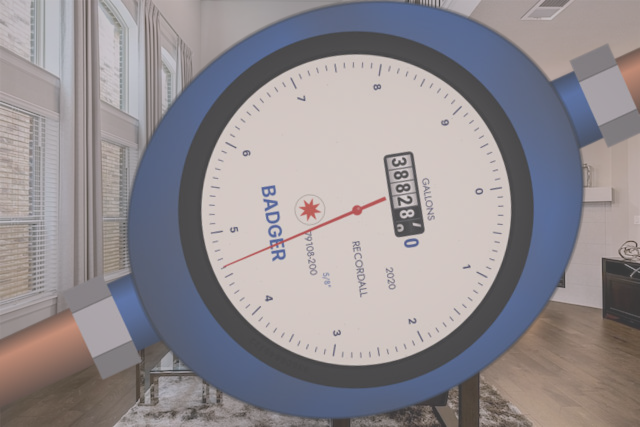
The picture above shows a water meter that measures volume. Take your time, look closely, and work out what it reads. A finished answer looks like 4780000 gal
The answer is 3882874.6 gal
